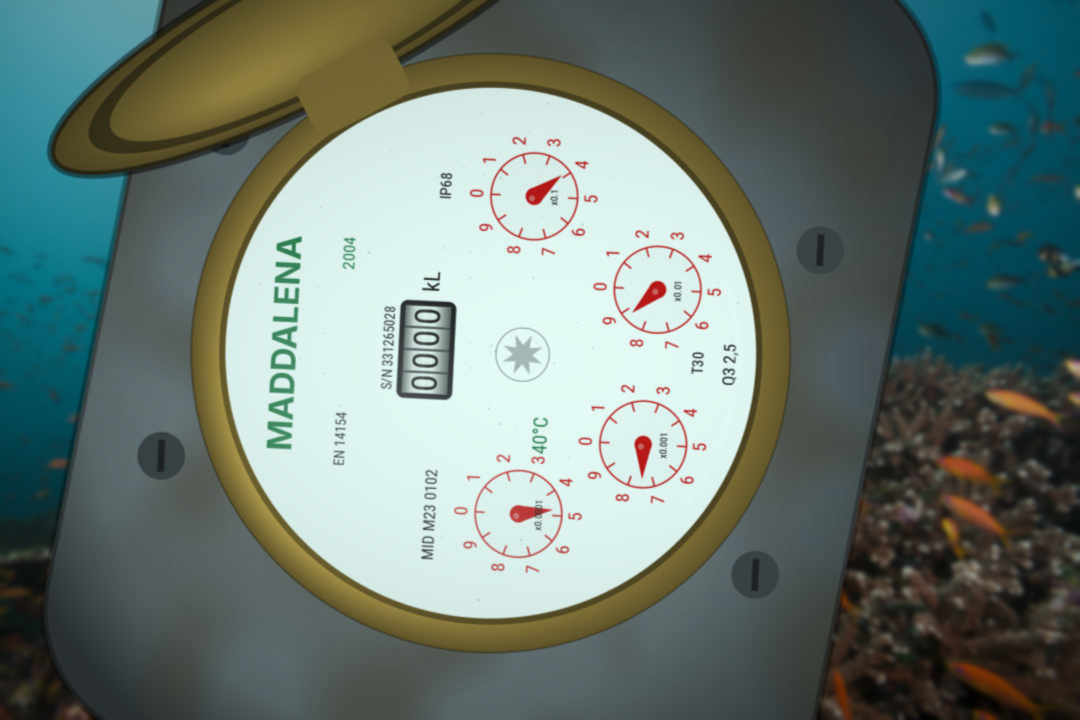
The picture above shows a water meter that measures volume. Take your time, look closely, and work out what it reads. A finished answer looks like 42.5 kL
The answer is 0.3874 kL
